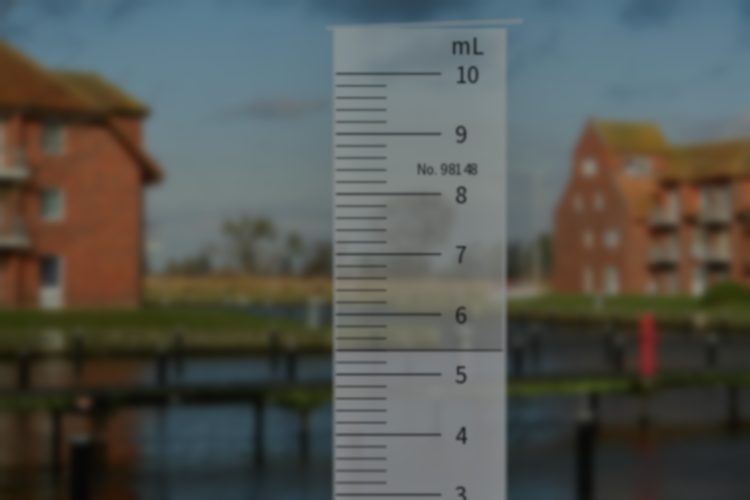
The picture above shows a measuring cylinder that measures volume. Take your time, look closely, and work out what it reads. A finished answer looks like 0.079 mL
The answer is 5.4 mL
